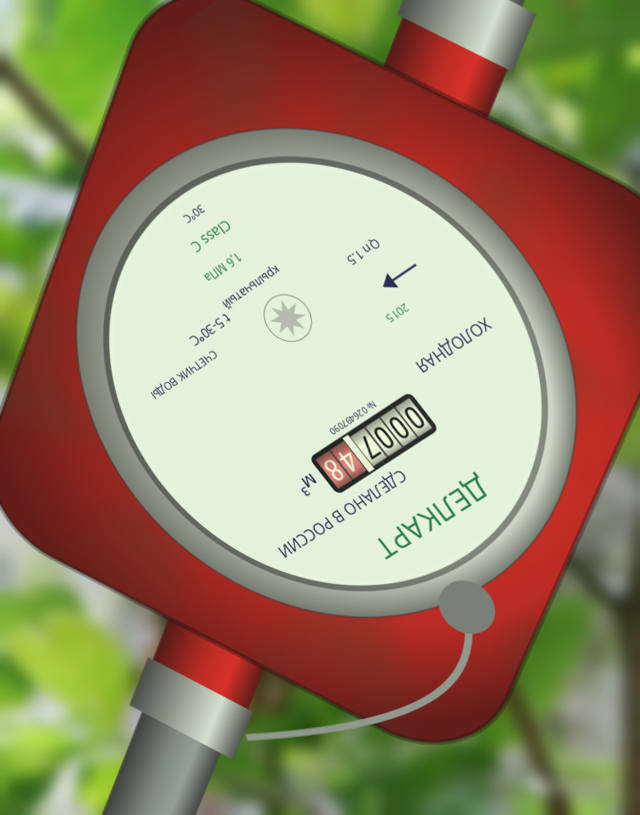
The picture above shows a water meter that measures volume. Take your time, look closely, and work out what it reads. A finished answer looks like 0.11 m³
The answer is 7.48 m³
